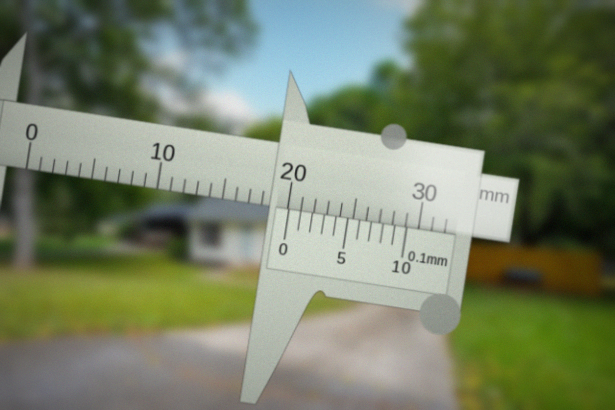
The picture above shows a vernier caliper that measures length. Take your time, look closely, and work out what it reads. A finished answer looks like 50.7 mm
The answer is 20.1 mm
